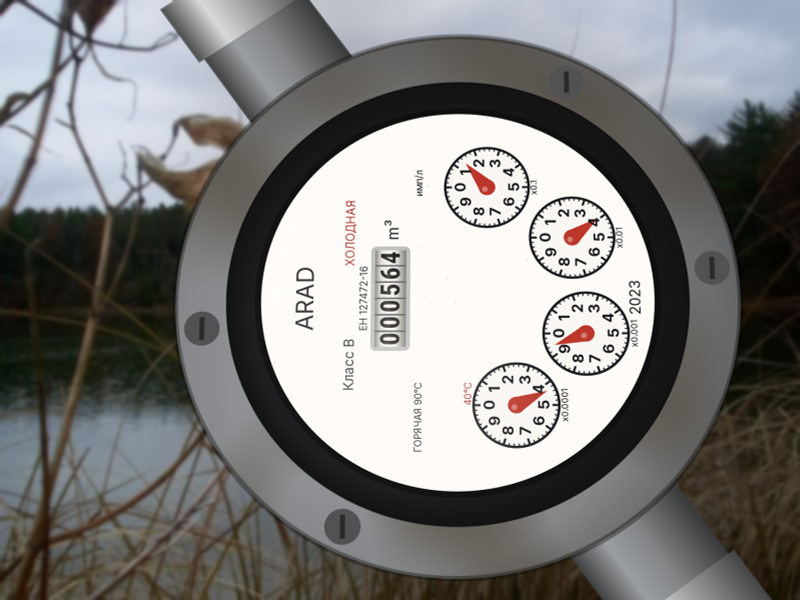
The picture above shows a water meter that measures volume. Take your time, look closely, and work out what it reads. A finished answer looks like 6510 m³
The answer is 564.1394 m³
